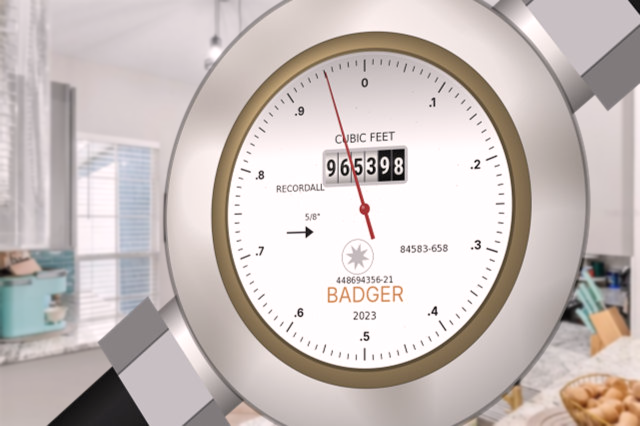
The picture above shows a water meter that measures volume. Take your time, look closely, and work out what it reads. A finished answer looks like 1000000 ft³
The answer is 965397.95 ft³
